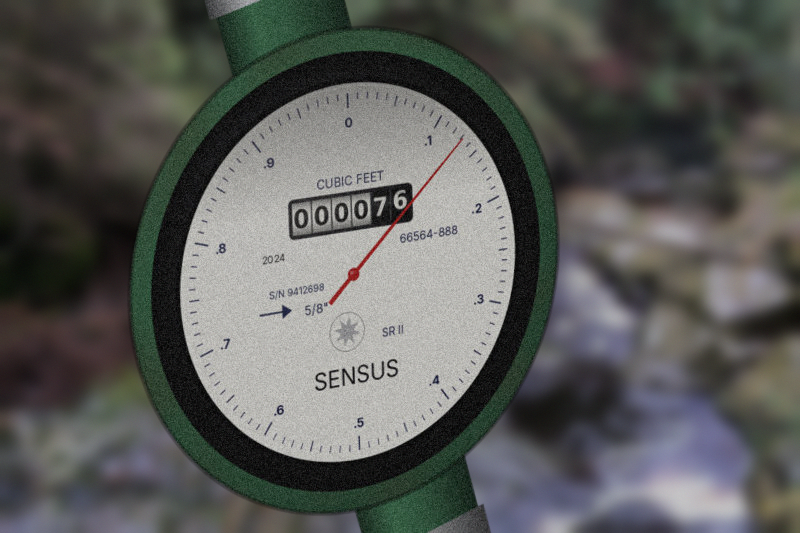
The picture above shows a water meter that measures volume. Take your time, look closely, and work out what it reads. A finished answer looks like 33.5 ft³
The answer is 76.13 ft³
